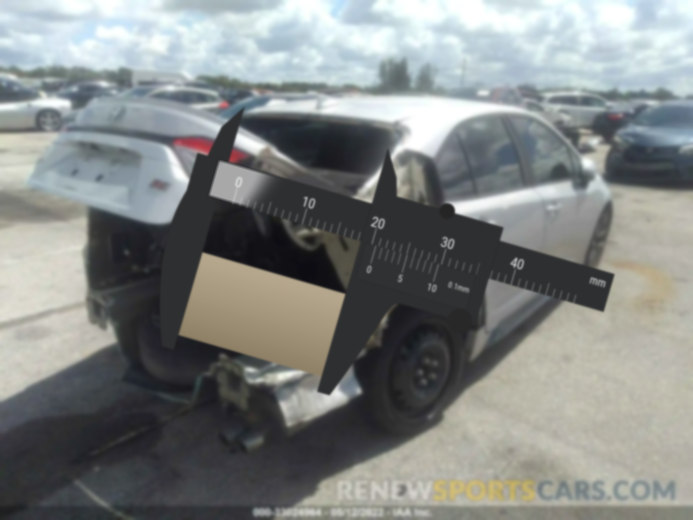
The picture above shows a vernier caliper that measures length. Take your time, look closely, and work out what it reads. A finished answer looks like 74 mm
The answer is 20.6 mm
